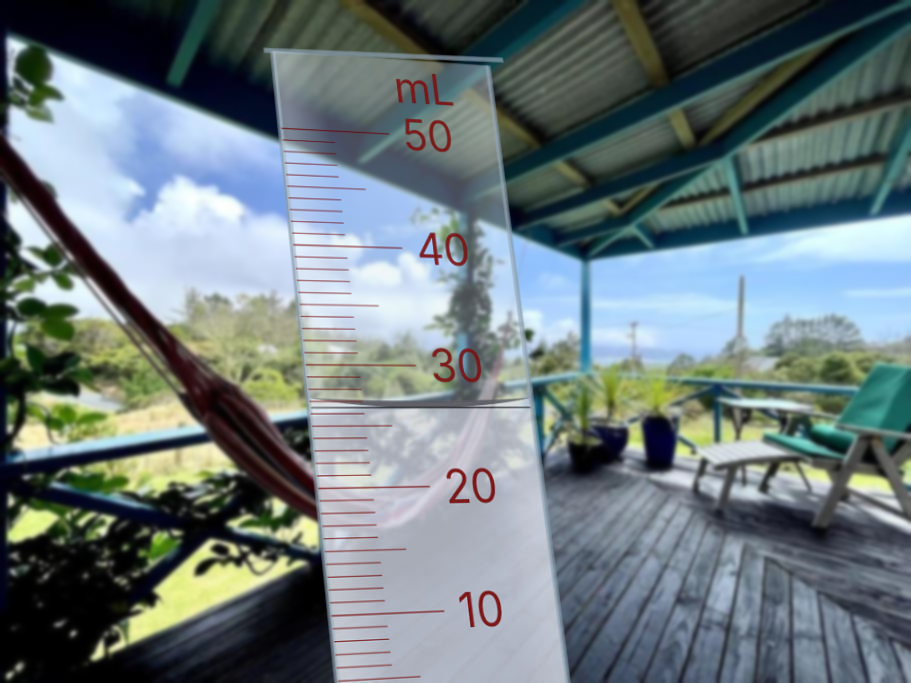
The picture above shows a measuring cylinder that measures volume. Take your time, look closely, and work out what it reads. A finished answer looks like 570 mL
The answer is 26.5 mL
